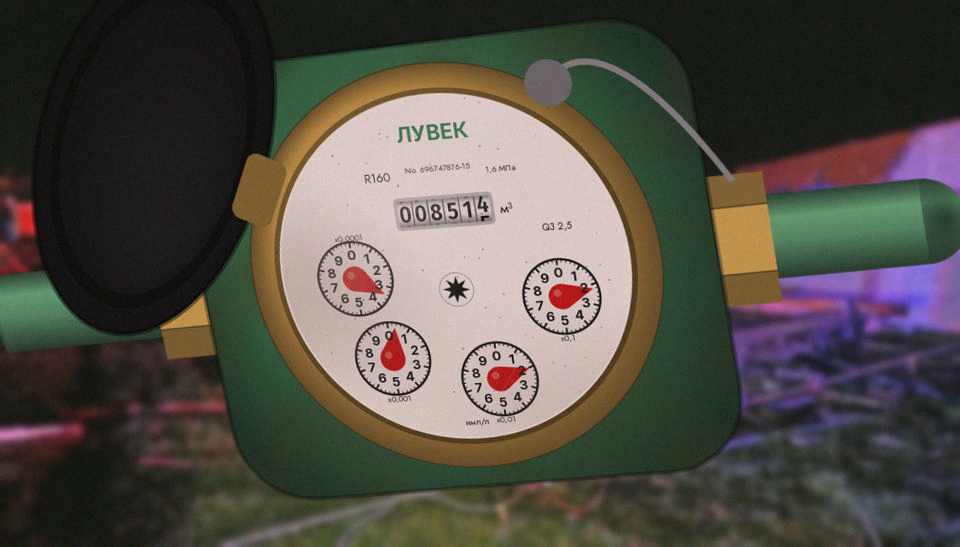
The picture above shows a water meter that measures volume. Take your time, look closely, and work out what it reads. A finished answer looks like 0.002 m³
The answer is 8514.2203 m³
